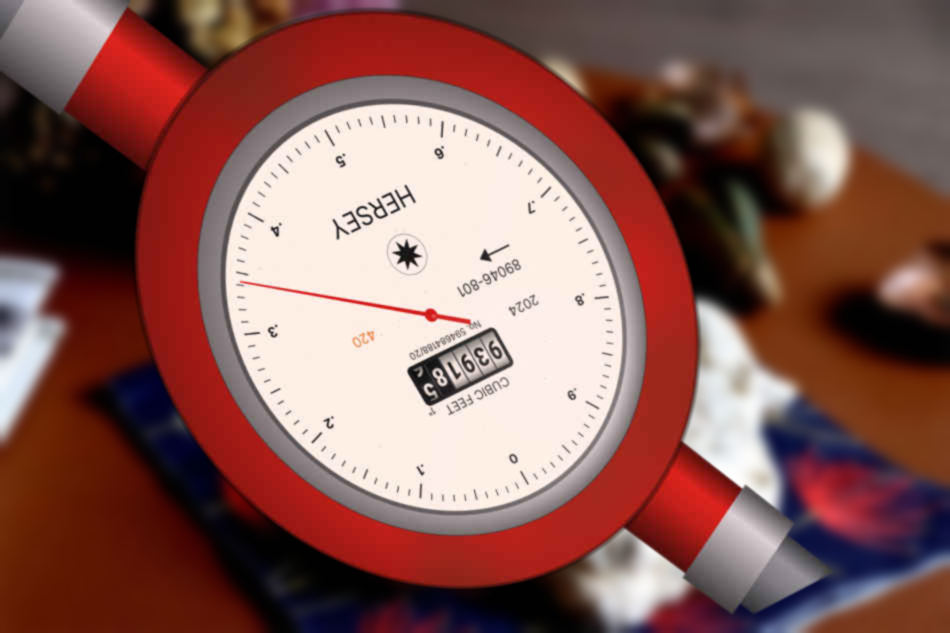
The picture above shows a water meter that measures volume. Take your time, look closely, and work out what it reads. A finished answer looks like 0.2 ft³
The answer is 939185.34 ft³
